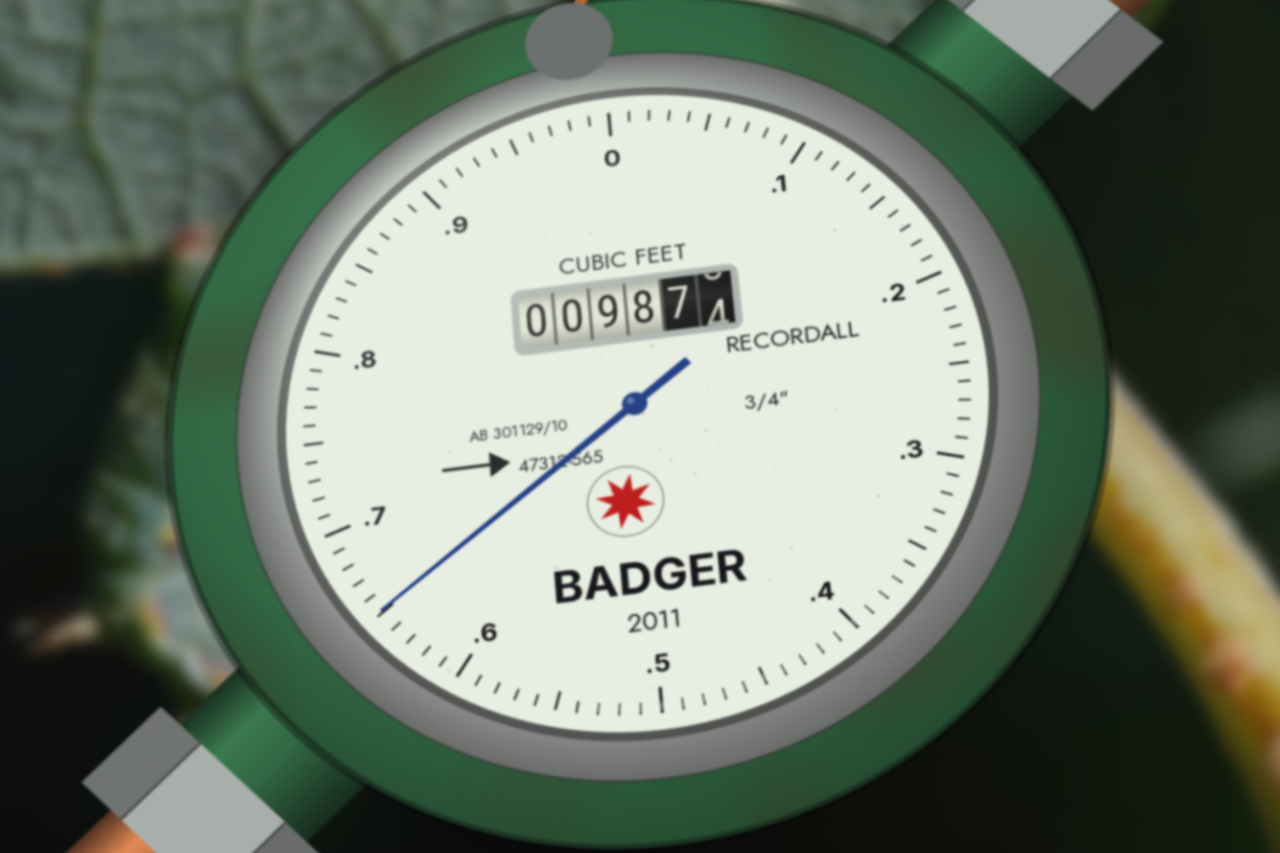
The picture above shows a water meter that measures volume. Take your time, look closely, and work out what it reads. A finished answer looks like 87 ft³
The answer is 9873.65 ft³
